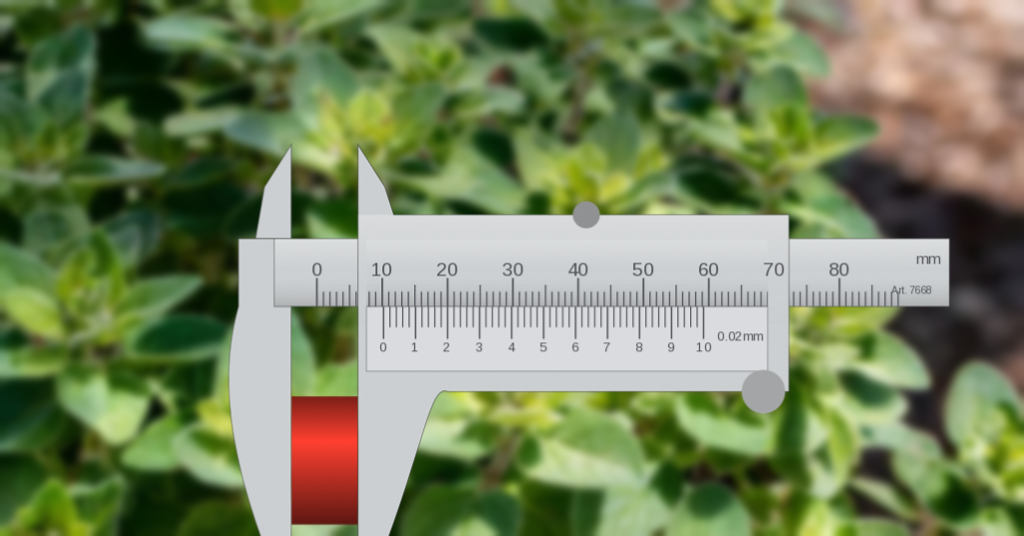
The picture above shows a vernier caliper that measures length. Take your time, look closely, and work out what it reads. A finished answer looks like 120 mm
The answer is 10.2 mm
